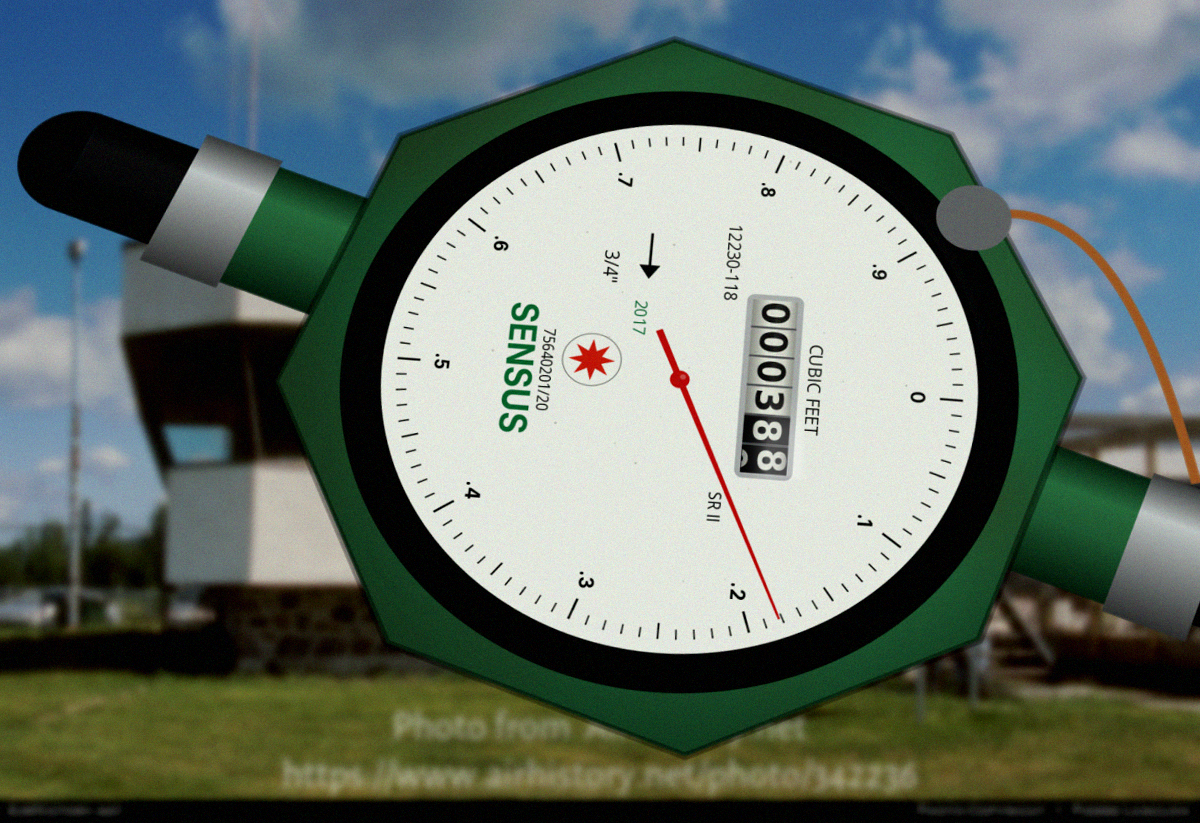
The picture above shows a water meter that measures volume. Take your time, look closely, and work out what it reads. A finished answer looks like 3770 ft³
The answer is 388.18 ft³
